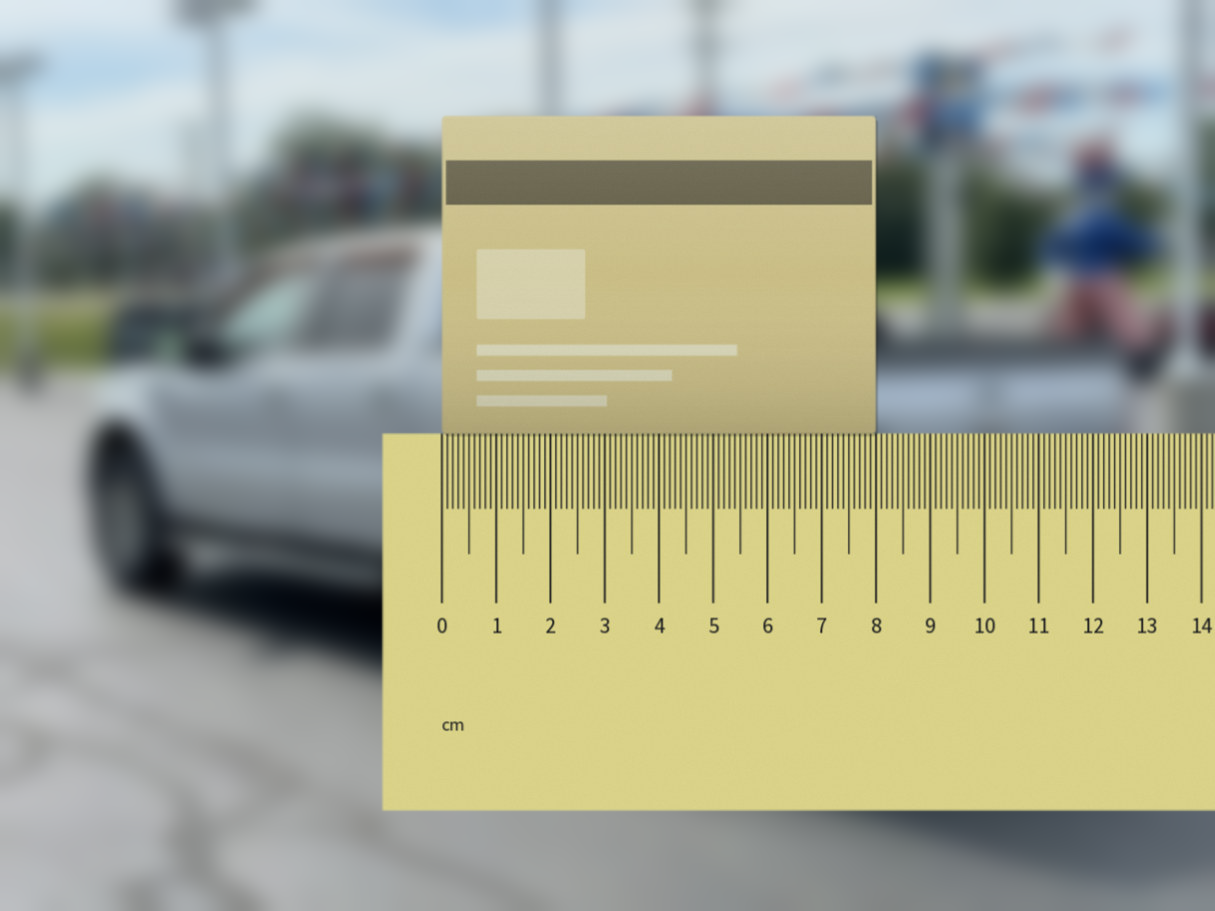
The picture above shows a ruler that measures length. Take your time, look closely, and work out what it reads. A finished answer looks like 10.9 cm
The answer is 8 cm
